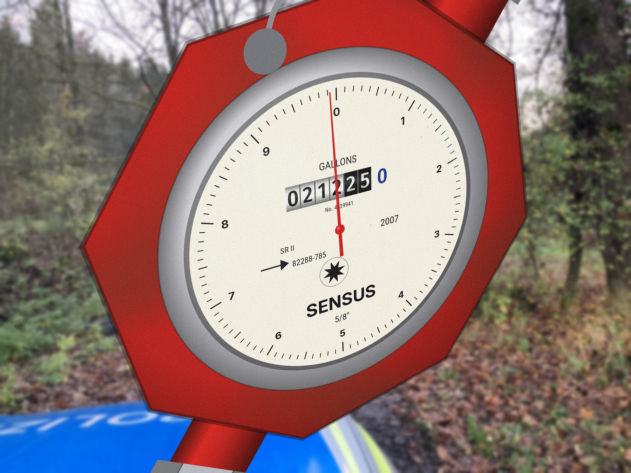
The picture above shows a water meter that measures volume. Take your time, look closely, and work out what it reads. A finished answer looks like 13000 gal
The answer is 212249.9 gal
